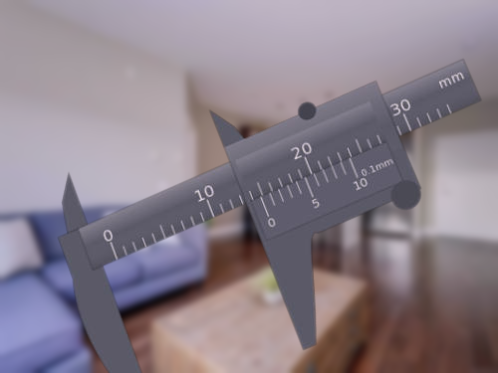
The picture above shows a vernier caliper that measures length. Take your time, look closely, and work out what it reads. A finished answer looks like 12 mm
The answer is 14.8 mm
